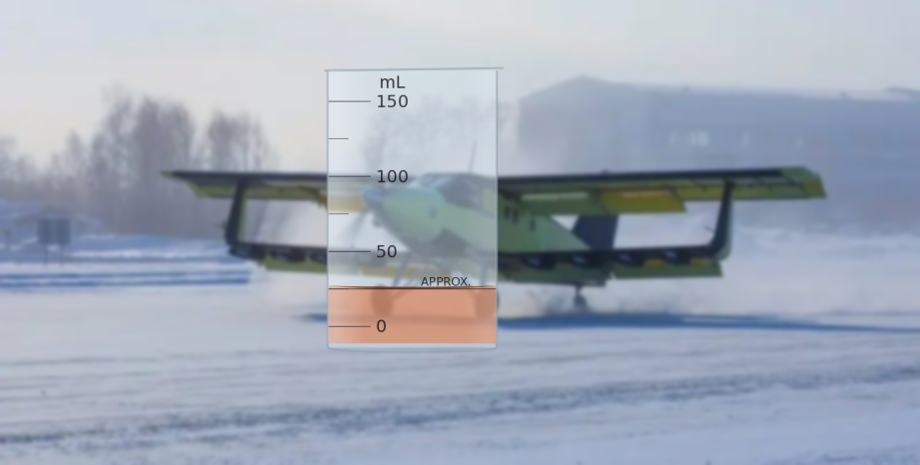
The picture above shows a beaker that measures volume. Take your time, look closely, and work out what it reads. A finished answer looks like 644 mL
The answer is 25 mL
